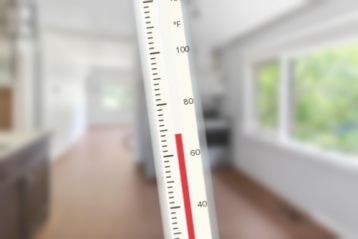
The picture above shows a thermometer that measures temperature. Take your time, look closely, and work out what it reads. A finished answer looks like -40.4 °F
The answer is 68 °F
